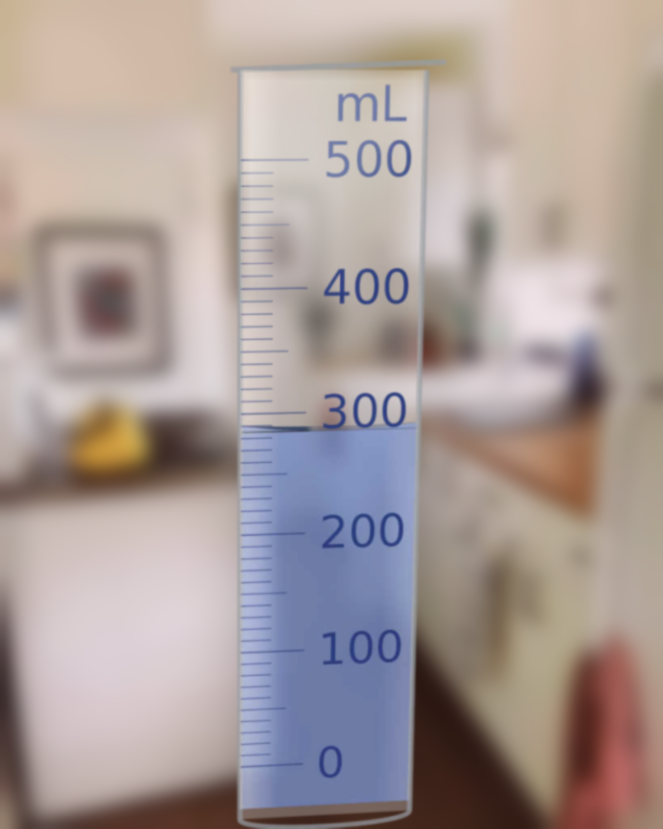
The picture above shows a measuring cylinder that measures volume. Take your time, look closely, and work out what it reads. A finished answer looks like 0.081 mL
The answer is 285 mL
